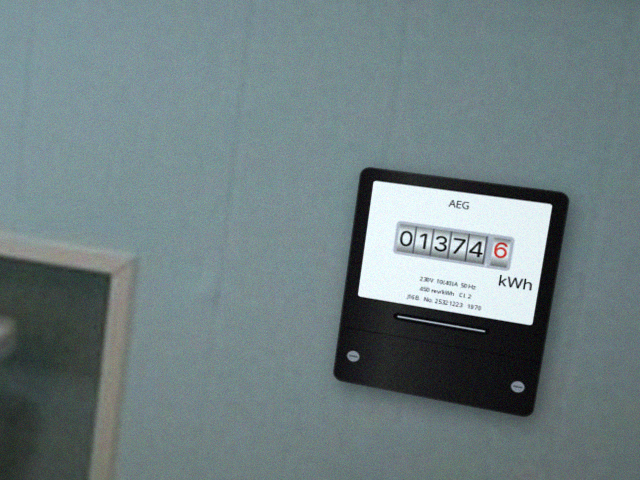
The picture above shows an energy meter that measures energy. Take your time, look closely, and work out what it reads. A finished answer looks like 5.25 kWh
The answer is 1374.6 kWh
